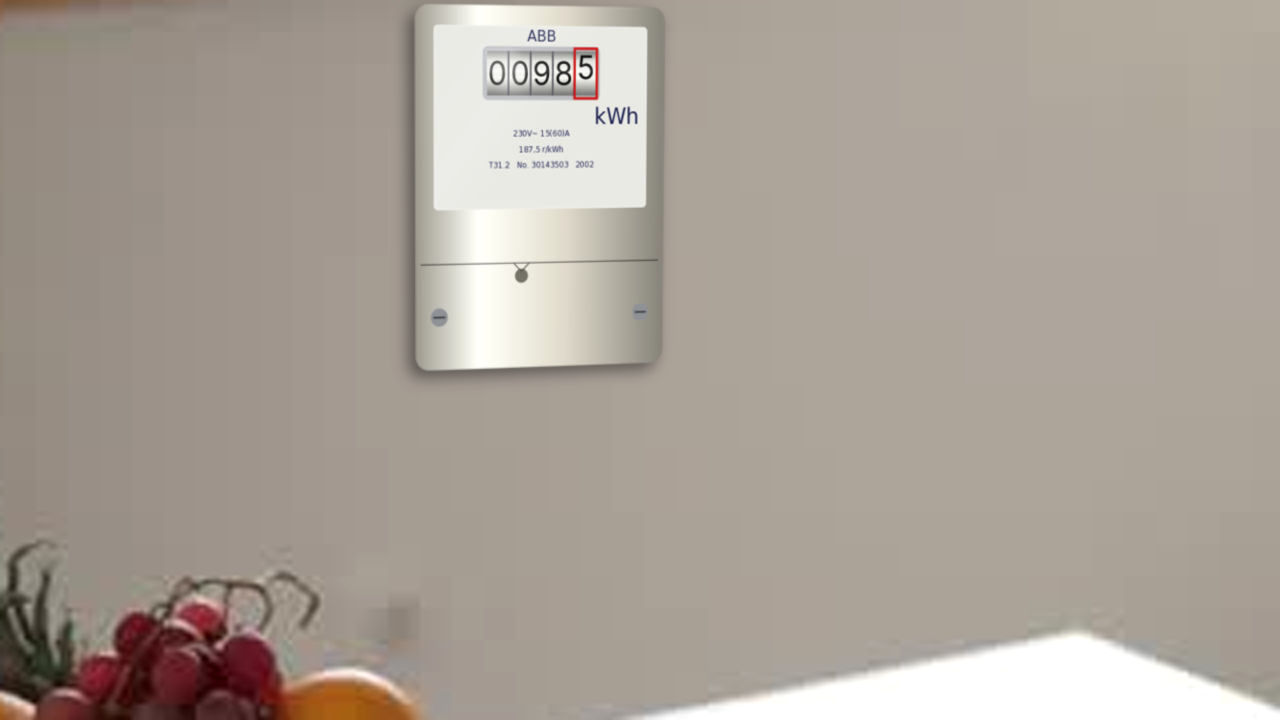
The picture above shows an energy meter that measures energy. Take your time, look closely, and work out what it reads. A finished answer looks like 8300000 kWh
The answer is 98.5 kWh
